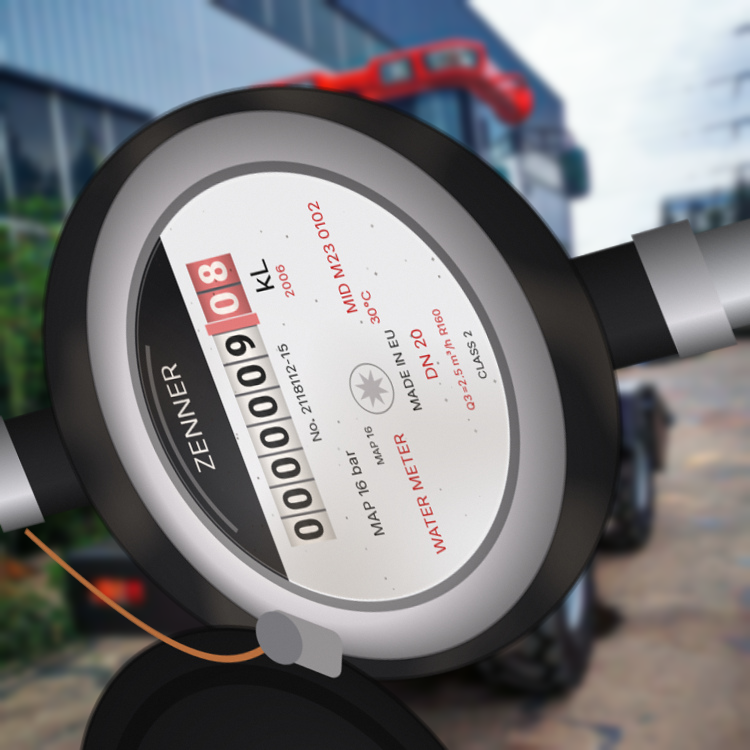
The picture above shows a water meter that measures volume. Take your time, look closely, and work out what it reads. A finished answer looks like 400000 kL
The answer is 9.08 kL
